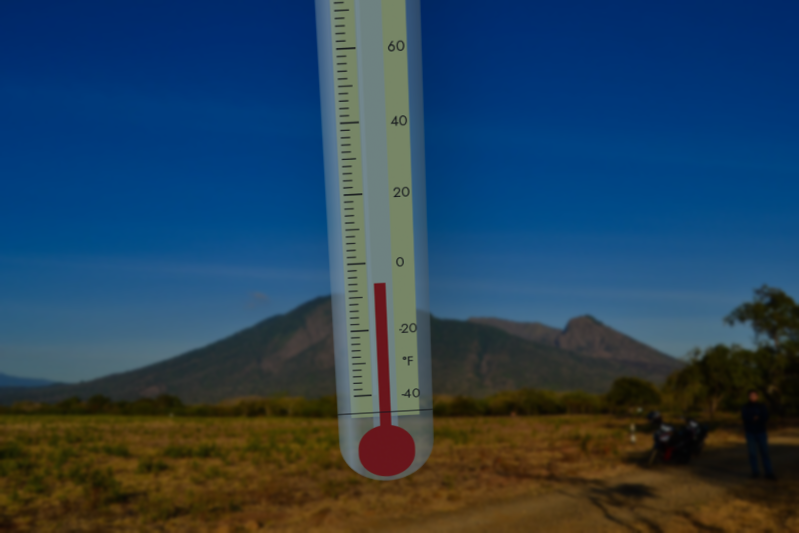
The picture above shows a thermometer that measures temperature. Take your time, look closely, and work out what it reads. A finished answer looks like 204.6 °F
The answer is -6 °F
